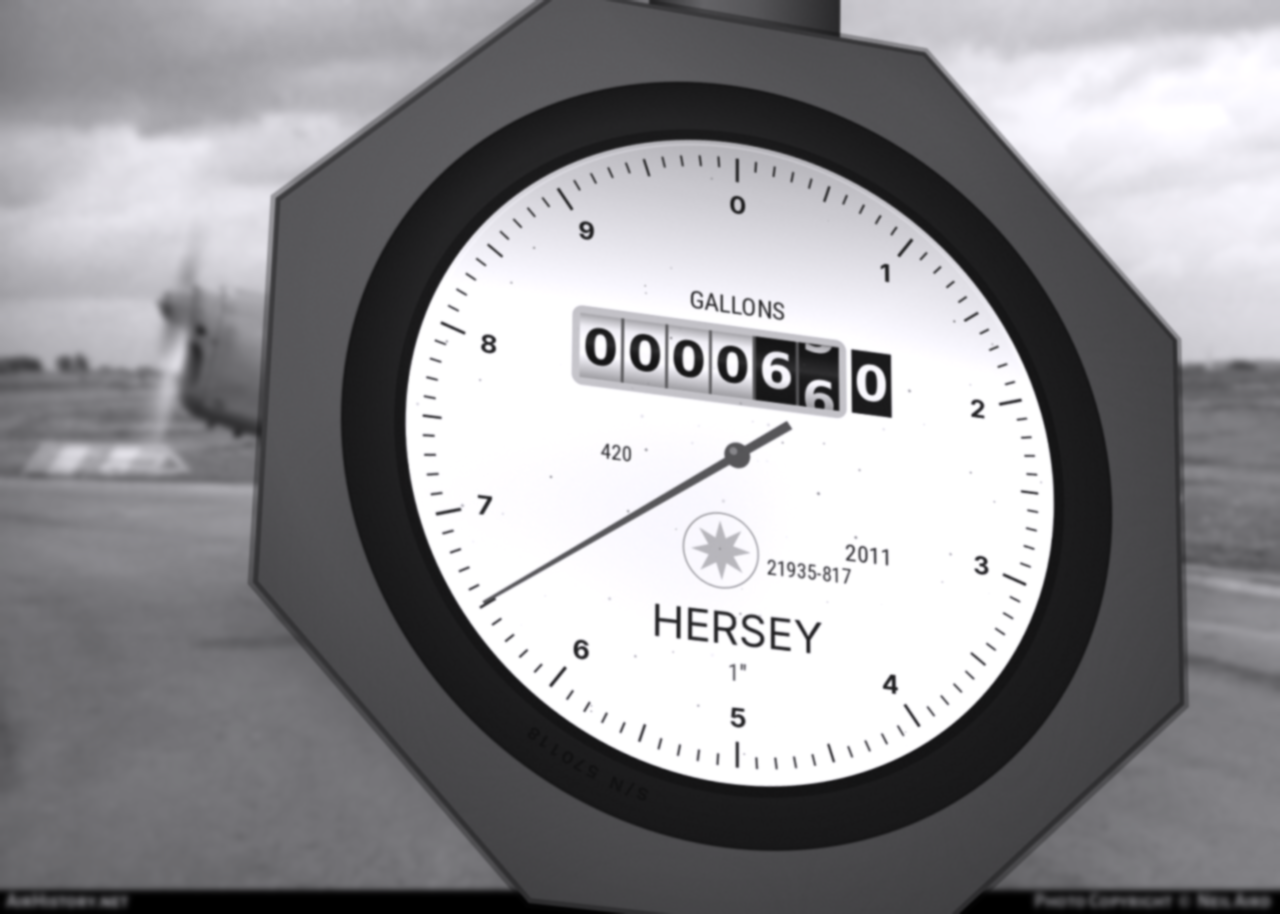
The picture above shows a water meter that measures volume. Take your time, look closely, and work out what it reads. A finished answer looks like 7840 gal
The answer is 656.5 gal
